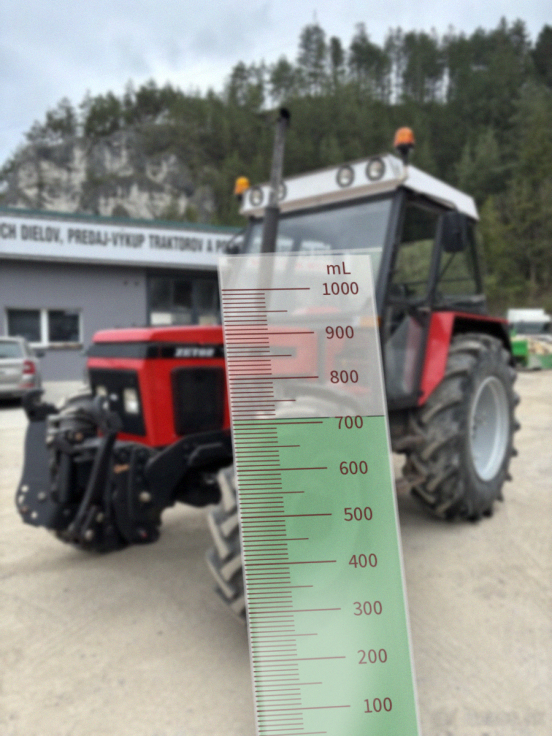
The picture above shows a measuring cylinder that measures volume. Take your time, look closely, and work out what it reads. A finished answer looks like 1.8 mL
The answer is 710 mL
